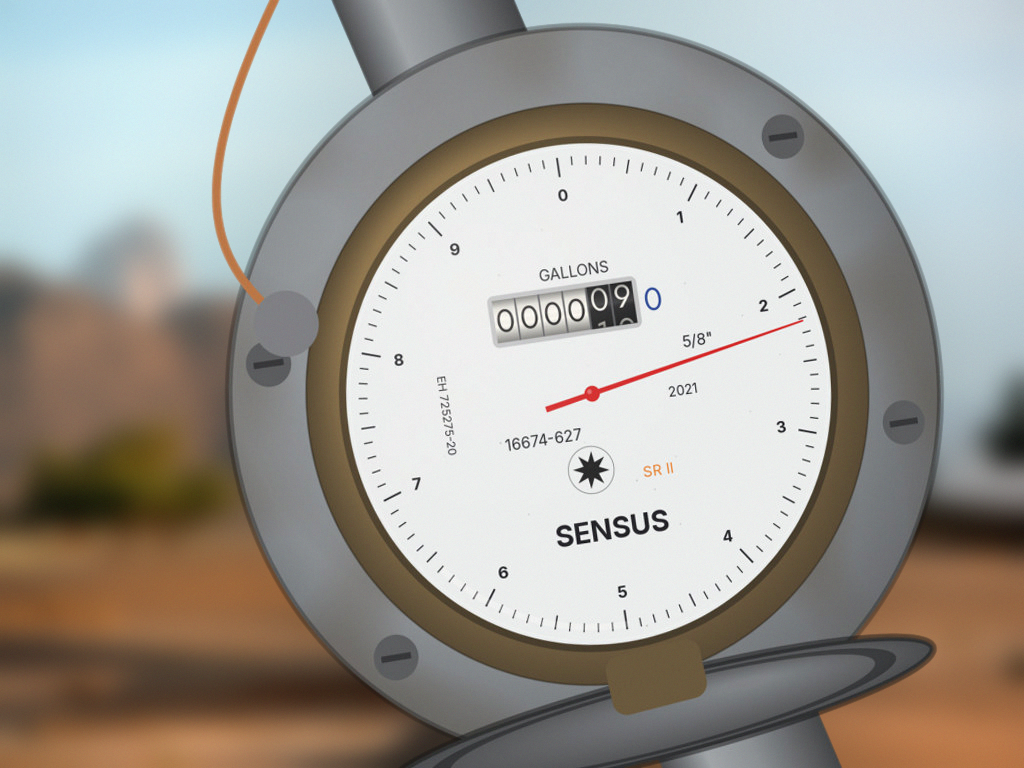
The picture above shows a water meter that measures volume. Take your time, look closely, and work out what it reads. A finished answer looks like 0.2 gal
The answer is 92.2 gal
